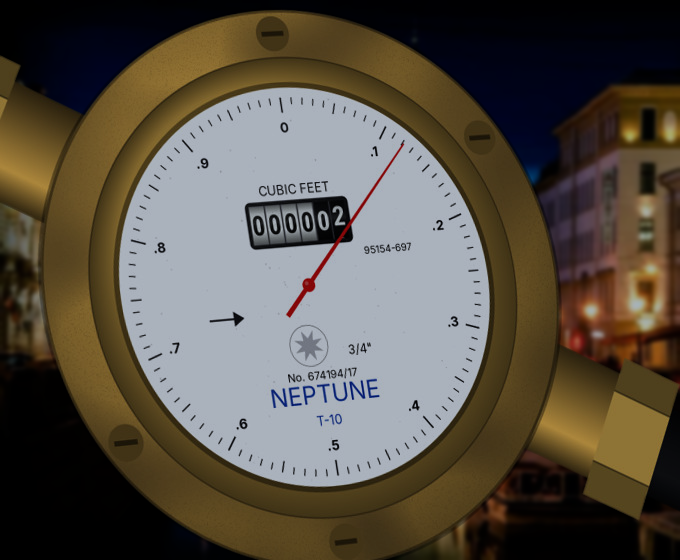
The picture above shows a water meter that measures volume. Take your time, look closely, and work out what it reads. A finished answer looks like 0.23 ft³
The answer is 2.12 ft³
